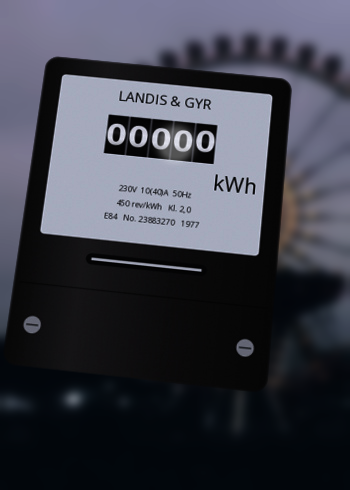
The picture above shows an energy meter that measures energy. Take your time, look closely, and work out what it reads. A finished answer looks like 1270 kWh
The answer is 0 kWh
